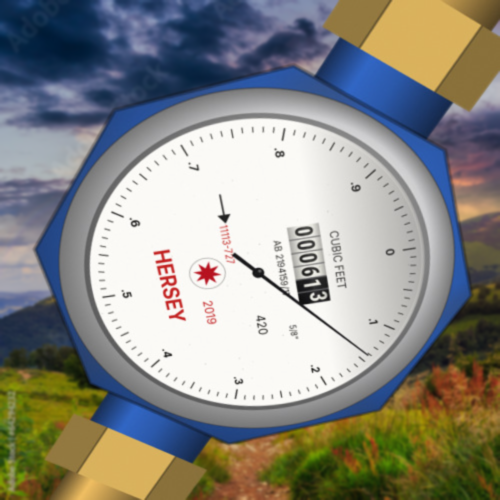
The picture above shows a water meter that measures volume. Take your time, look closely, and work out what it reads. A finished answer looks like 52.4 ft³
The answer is 613.14 ft³
